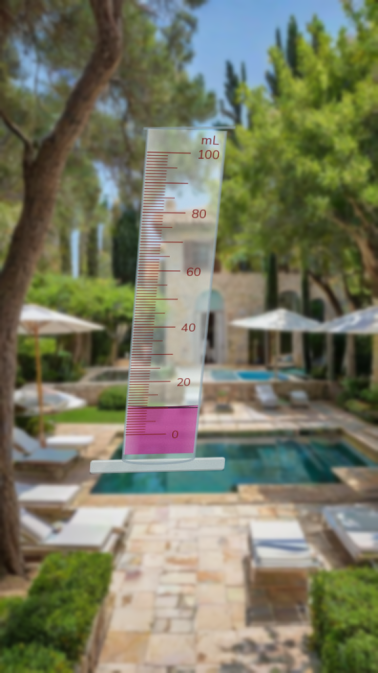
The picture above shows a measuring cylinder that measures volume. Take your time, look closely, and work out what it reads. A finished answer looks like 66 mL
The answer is 10 mL
